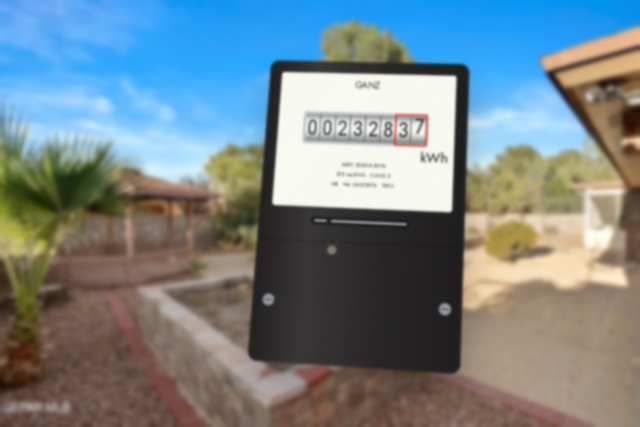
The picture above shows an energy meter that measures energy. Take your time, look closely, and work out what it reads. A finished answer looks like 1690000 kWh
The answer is 2328.37 kWh
